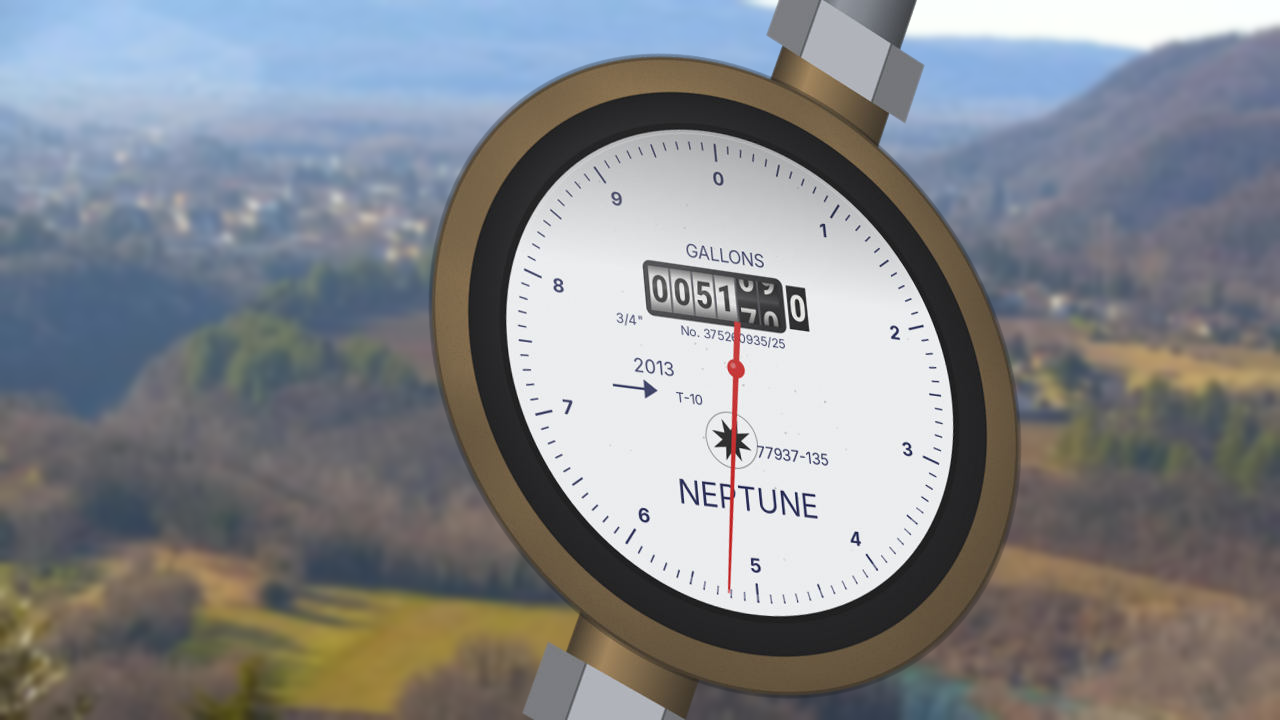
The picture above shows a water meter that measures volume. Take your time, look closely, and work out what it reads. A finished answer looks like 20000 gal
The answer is 51695.2 gal
